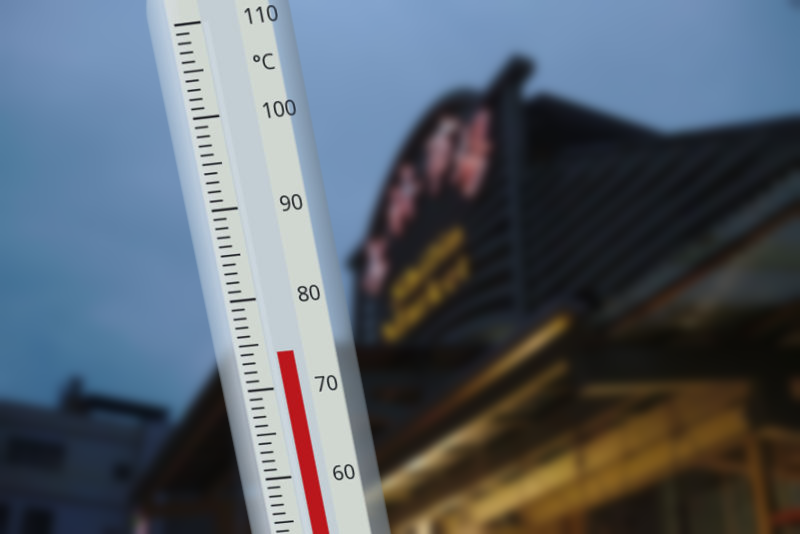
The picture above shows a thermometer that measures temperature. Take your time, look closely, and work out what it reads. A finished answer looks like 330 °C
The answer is 74 °C
